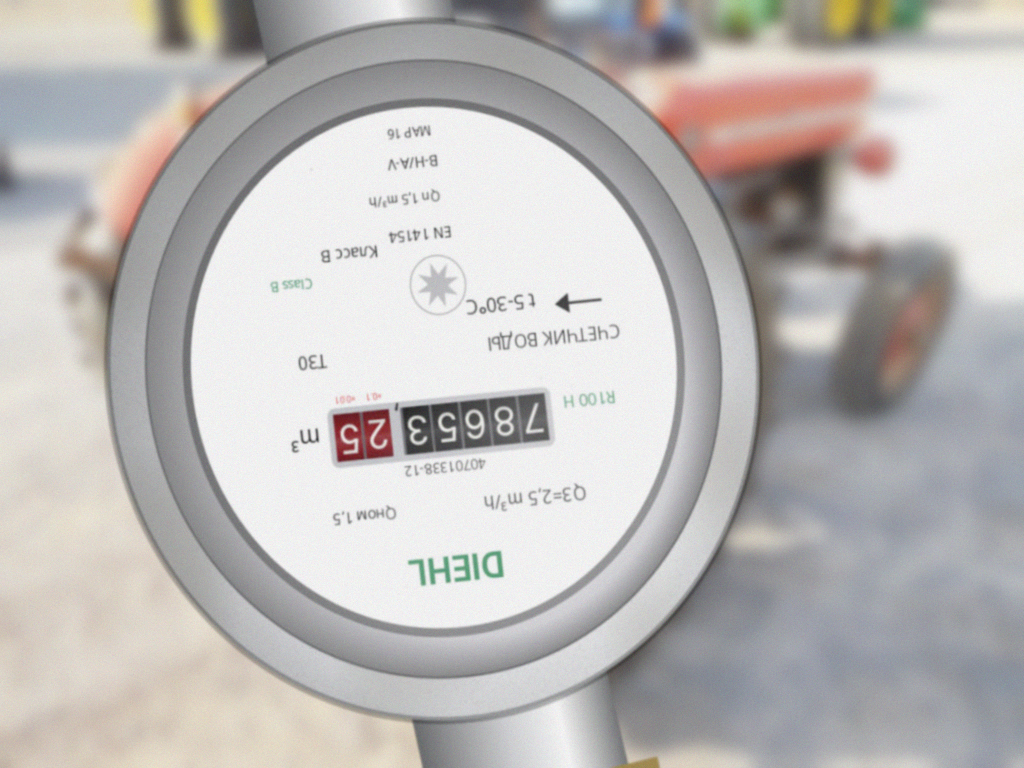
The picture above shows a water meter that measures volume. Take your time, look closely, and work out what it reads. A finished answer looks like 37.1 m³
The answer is 78653.25 m³
